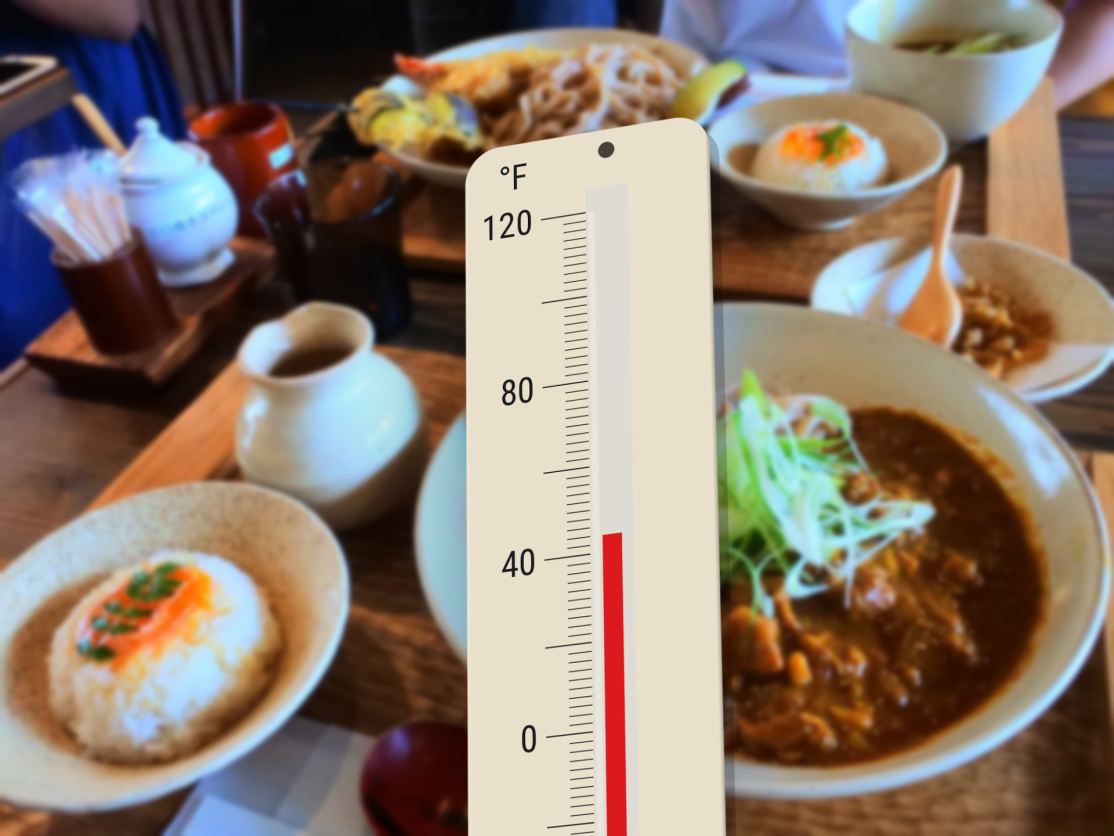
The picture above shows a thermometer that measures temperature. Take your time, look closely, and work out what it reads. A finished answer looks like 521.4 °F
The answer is 44 °F
